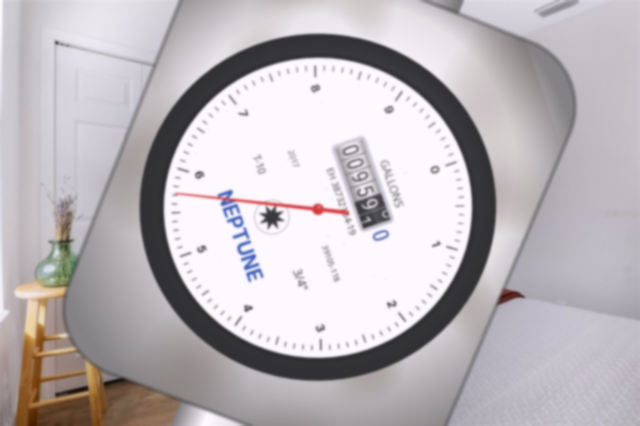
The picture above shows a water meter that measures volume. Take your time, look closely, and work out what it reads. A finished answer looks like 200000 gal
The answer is 95905.7 gal
